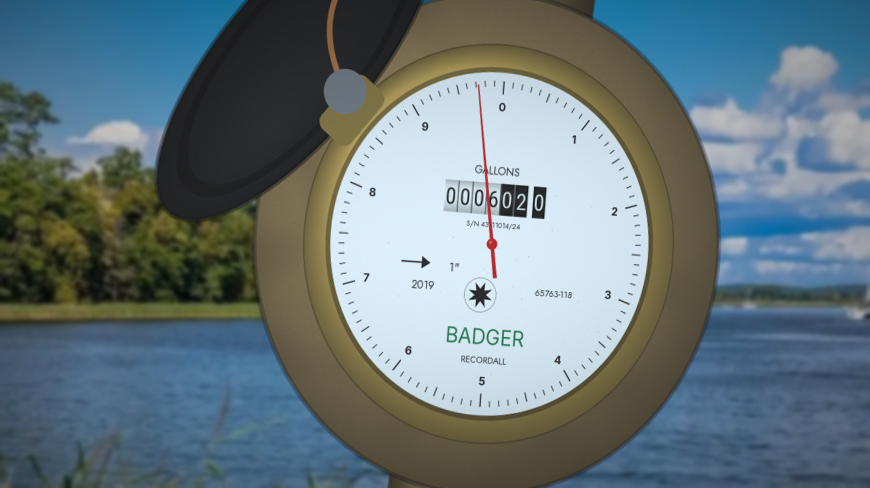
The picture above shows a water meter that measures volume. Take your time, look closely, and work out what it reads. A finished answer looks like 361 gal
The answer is 6019.7 gal
